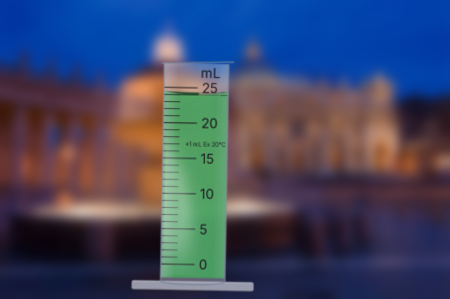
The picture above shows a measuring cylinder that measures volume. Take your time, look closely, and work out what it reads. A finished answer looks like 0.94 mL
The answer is 24 mL
